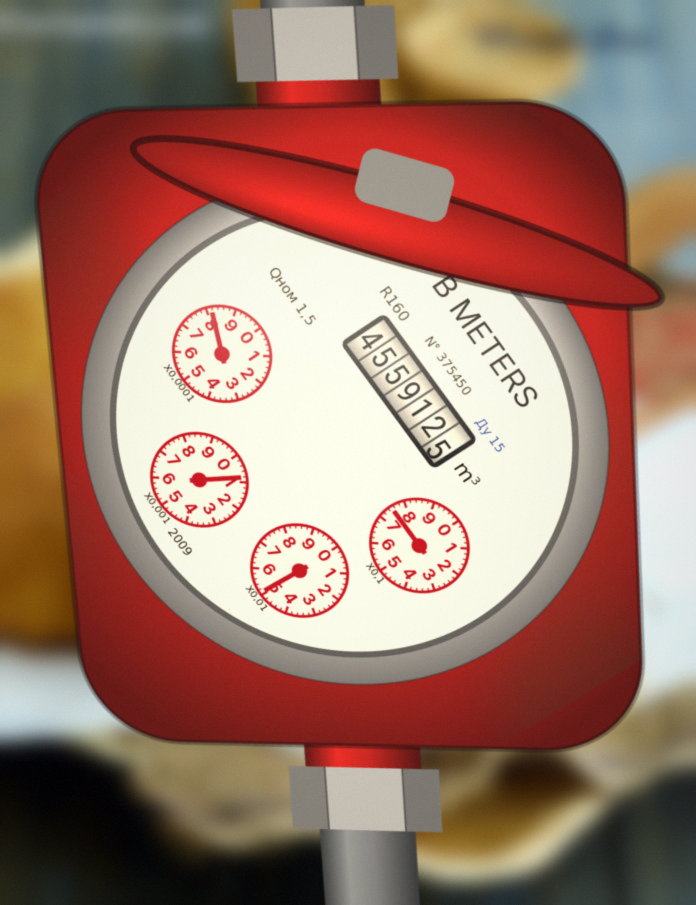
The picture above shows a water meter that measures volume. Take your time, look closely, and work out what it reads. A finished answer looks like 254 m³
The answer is 4559124.7508 m³
